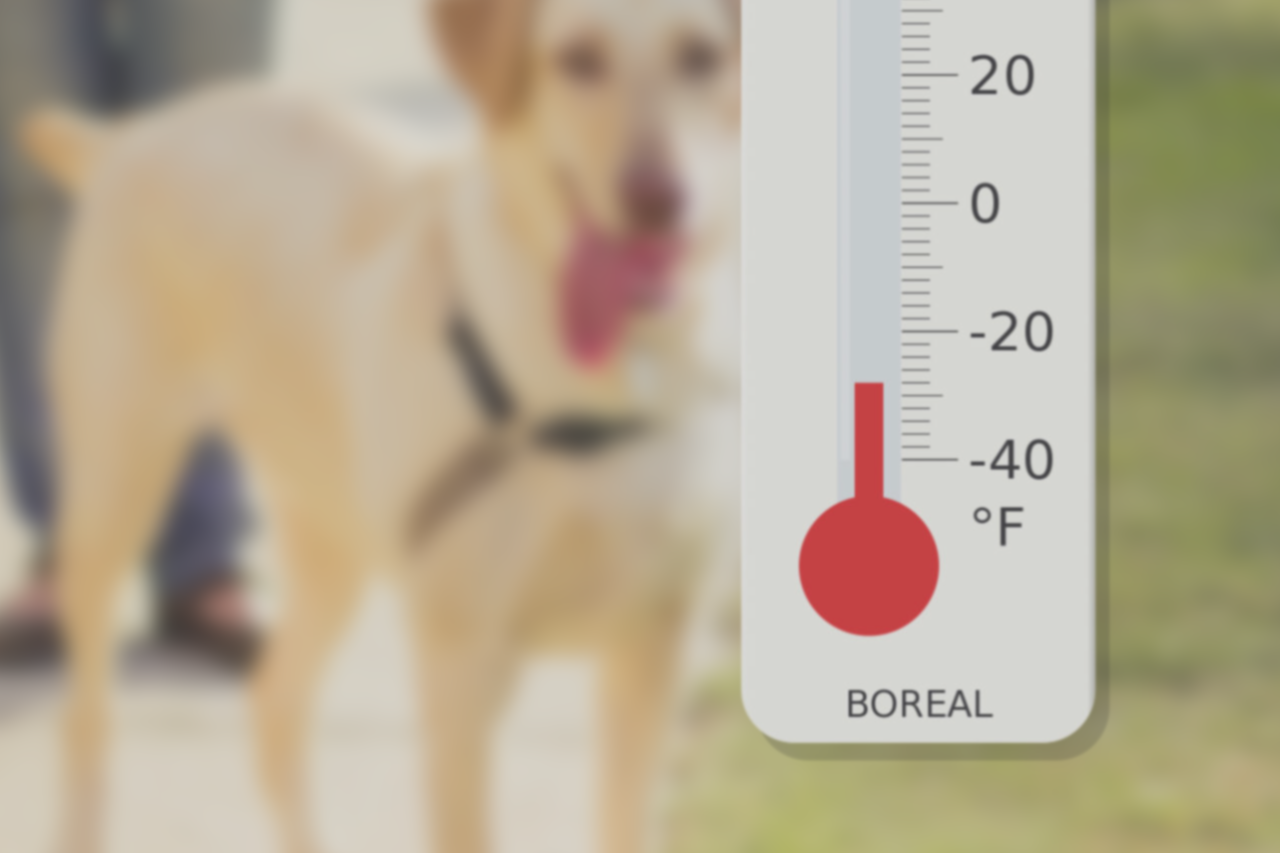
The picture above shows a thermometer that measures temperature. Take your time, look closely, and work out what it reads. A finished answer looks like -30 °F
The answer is -28 °F
